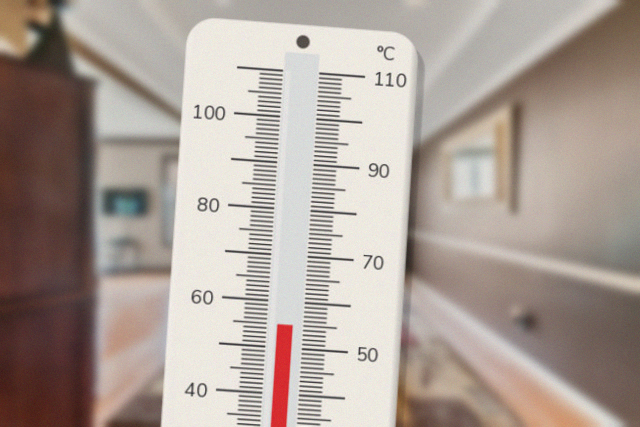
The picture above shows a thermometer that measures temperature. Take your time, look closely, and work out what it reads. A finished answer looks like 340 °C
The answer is 55 °C
